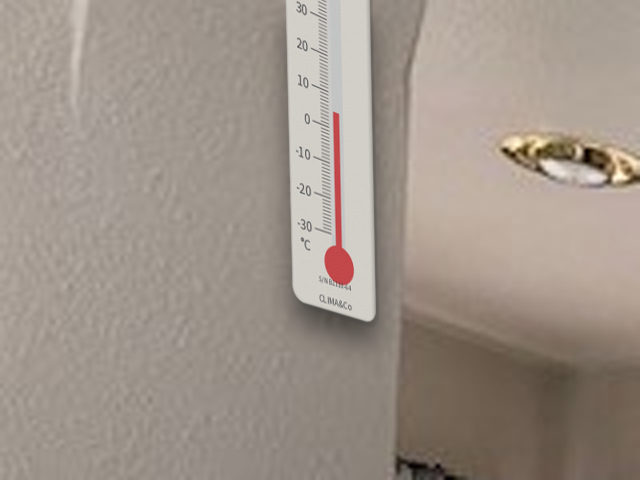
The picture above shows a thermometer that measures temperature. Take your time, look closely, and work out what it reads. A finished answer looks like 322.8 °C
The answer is 5 °C
